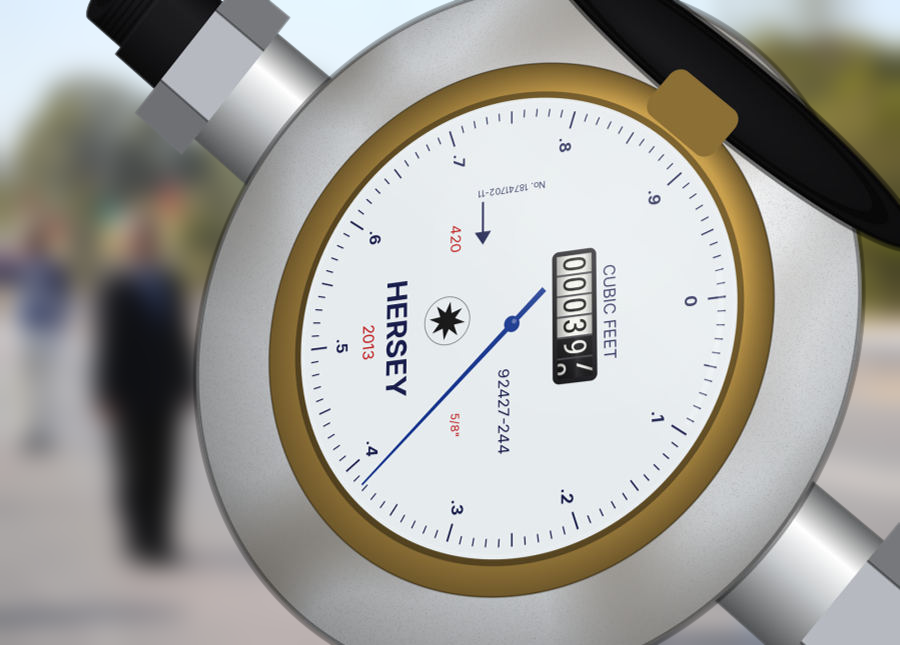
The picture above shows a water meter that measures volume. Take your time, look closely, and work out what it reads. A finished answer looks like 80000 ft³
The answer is 397.38 ft³
